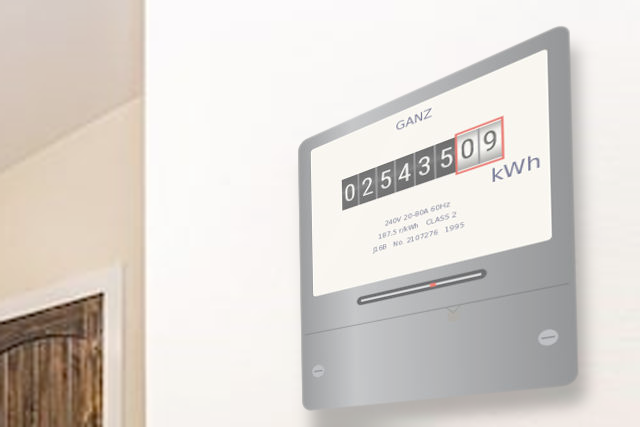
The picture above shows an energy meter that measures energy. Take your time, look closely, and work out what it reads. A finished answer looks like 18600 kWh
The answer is 25435.09 kWh
